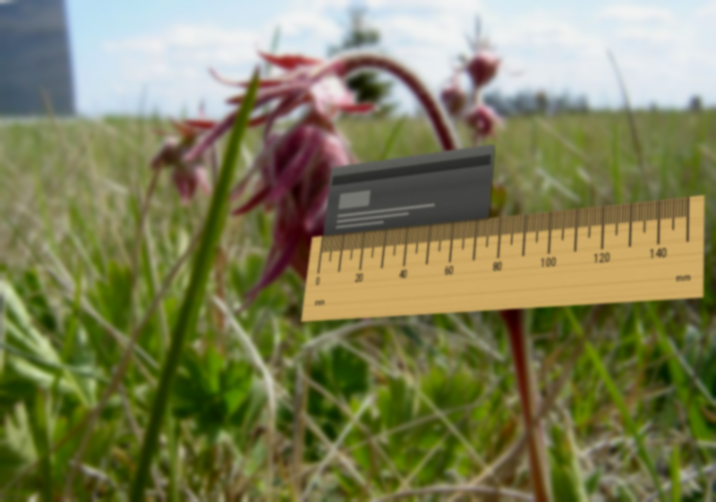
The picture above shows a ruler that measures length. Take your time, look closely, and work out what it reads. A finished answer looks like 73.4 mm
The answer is 75 mm
